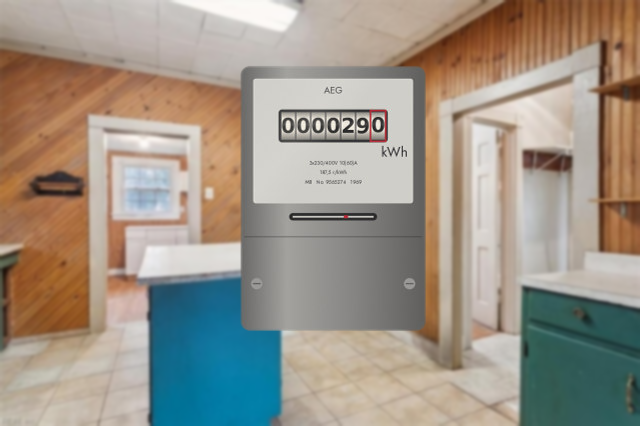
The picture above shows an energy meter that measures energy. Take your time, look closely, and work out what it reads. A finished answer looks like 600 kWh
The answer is 29.0 kWh
